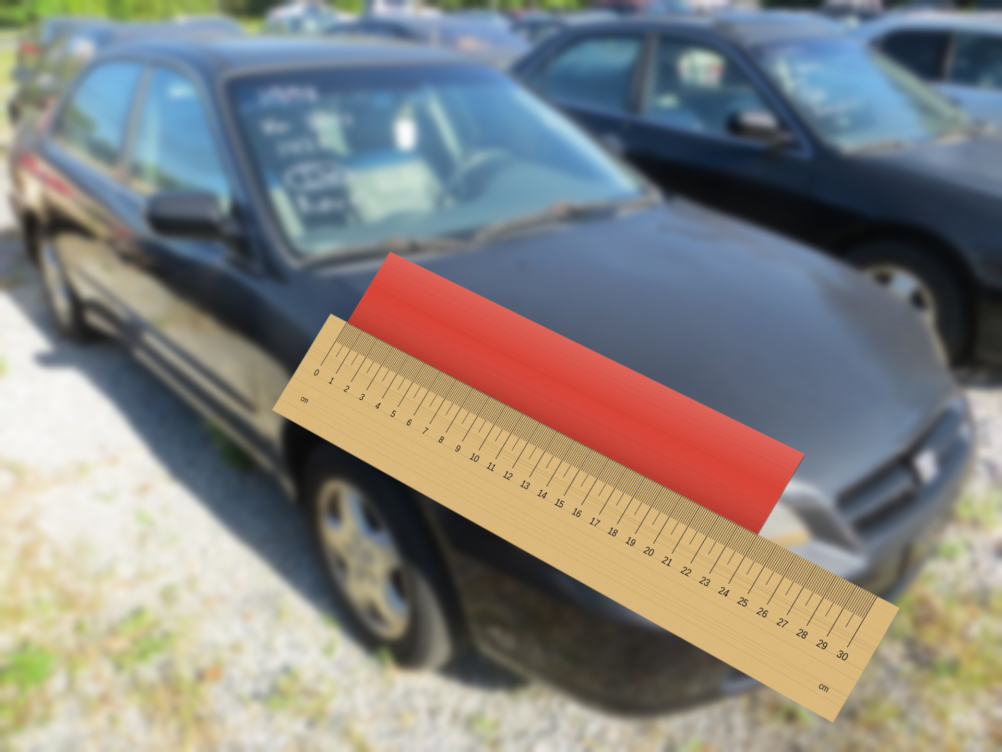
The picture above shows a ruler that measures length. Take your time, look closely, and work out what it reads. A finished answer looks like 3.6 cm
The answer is 24 cm
